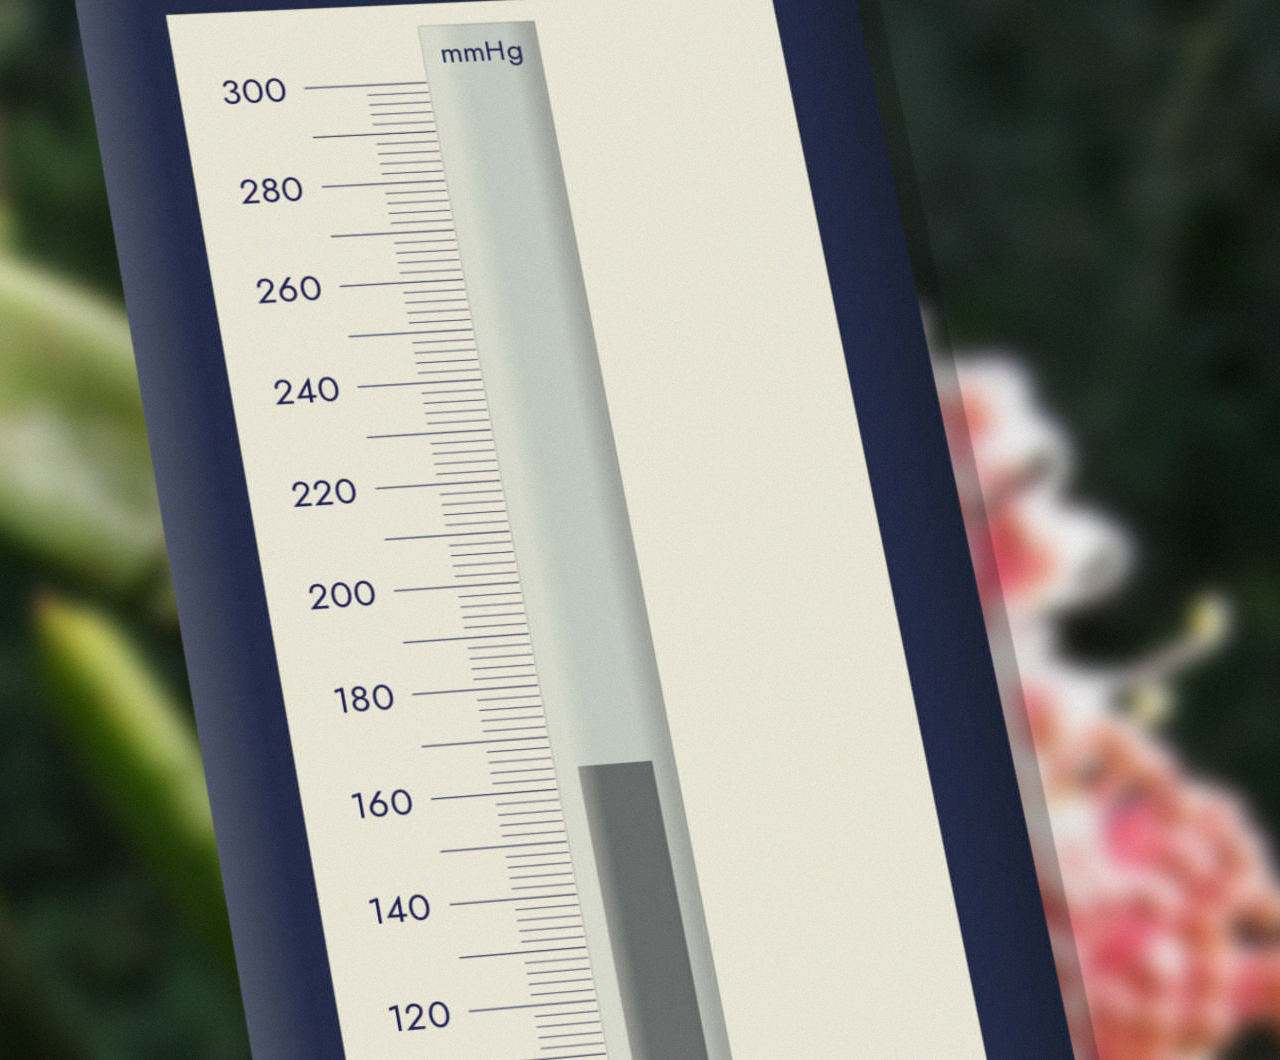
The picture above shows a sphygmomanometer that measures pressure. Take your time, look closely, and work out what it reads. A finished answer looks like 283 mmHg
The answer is 164 mmHg
